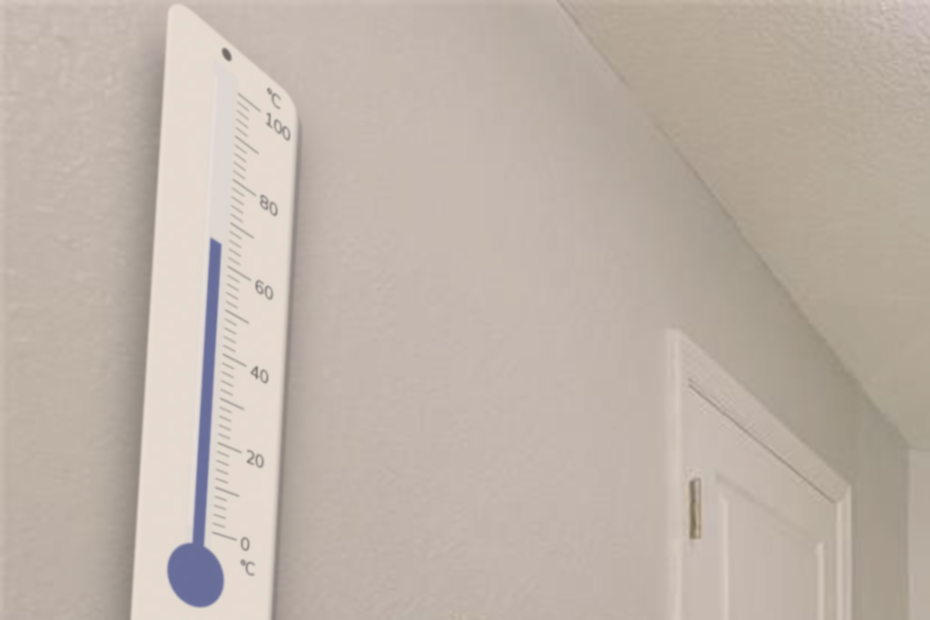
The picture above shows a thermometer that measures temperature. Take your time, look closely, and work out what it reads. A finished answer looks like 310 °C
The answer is 64 °C
